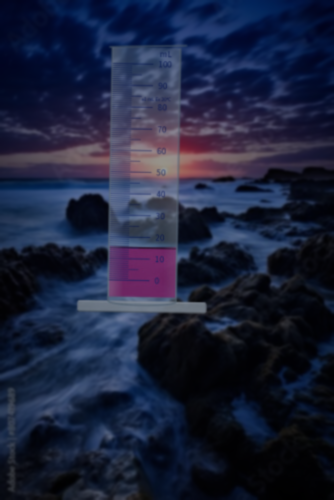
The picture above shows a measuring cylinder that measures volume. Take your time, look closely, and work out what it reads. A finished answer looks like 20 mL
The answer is 15 mL
